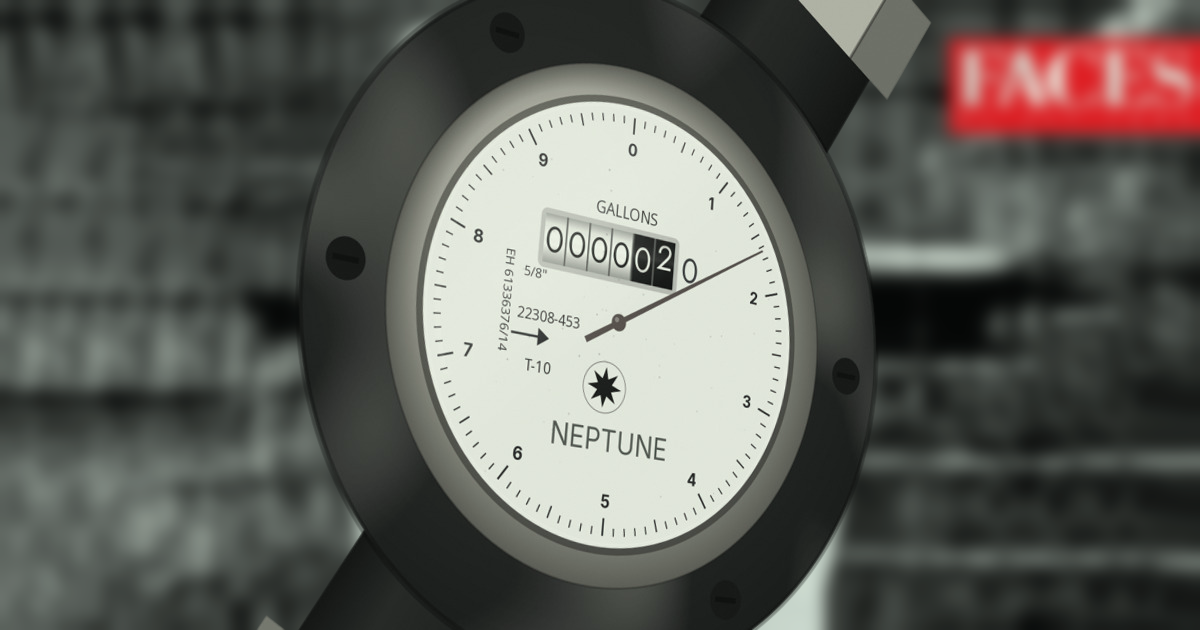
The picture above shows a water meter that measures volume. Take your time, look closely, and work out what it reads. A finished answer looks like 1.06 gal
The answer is 21.6 gal
